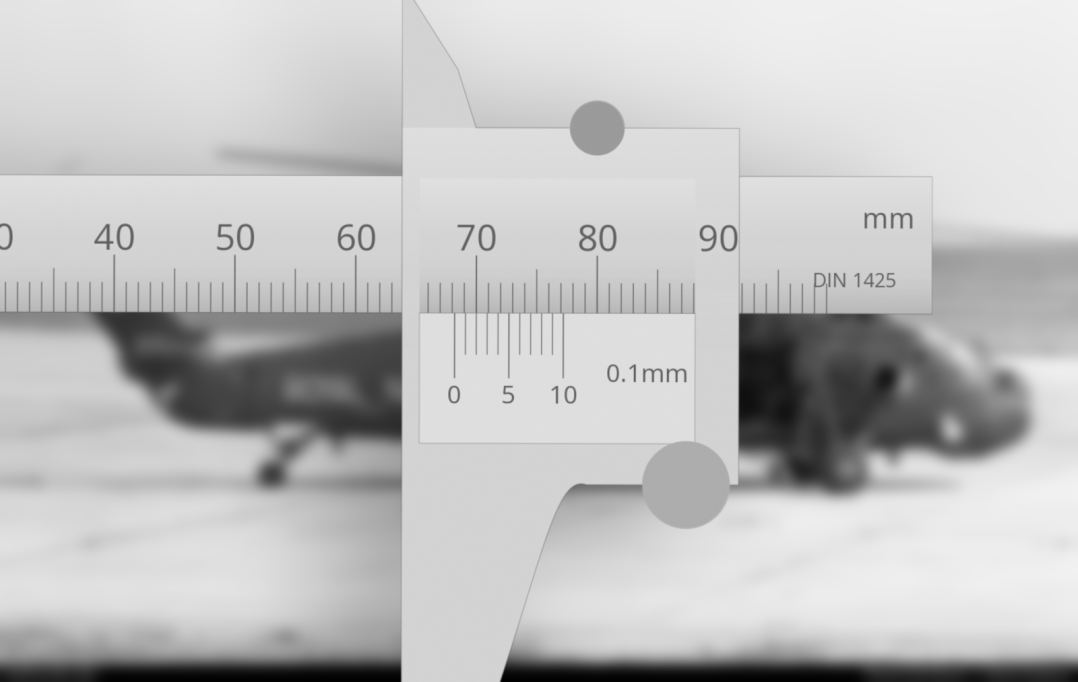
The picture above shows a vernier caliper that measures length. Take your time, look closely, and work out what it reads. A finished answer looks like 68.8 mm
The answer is 68.2 mm
